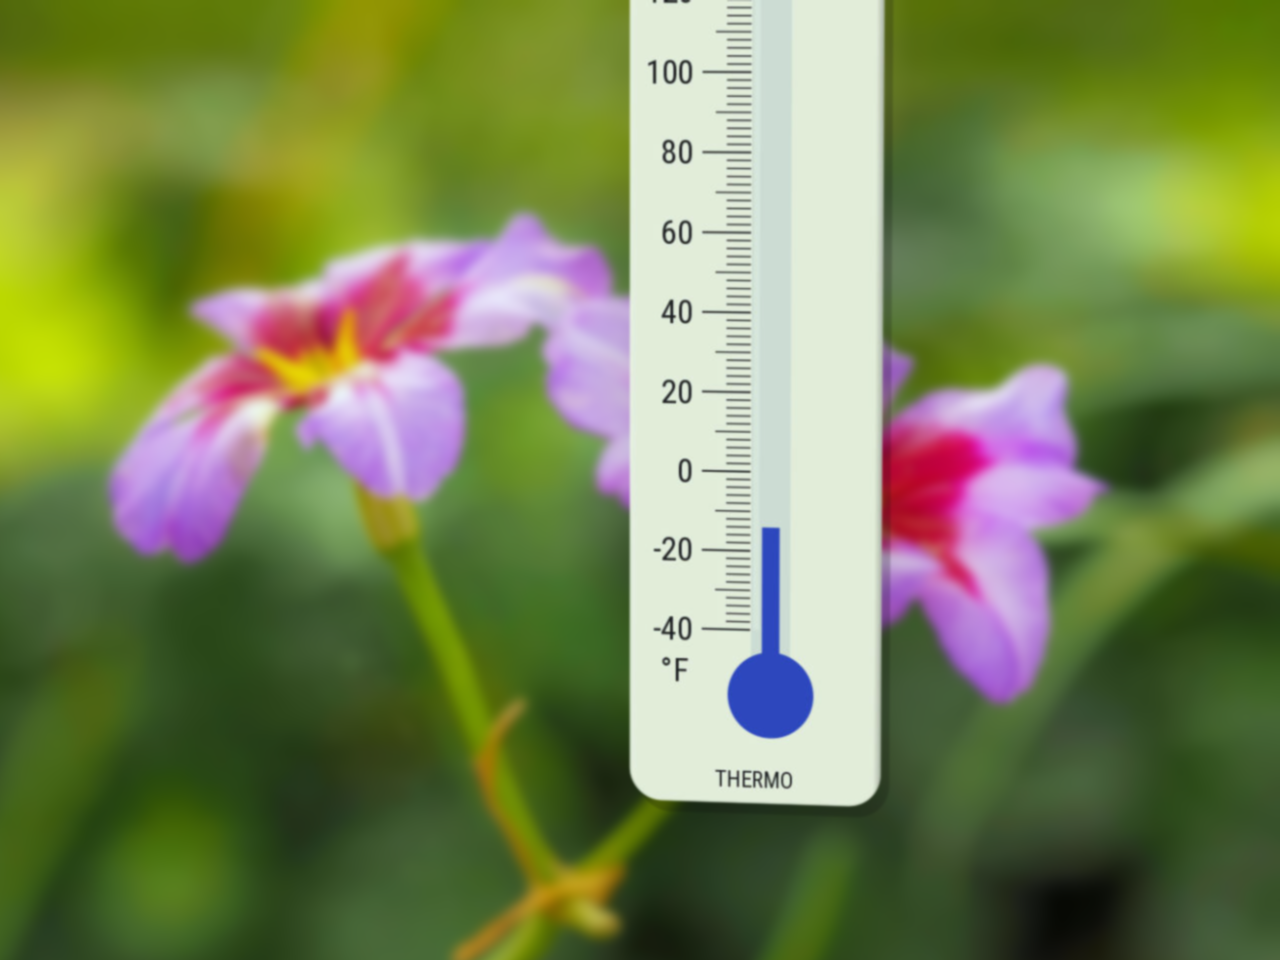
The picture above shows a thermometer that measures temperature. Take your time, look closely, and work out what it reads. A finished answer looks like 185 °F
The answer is -14 °F
